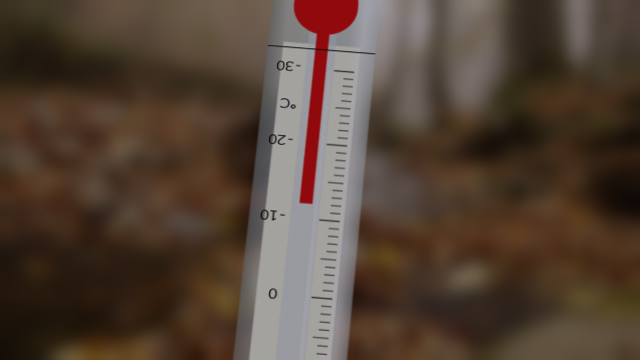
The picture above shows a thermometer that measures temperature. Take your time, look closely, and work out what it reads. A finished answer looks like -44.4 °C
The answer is -12 °C
